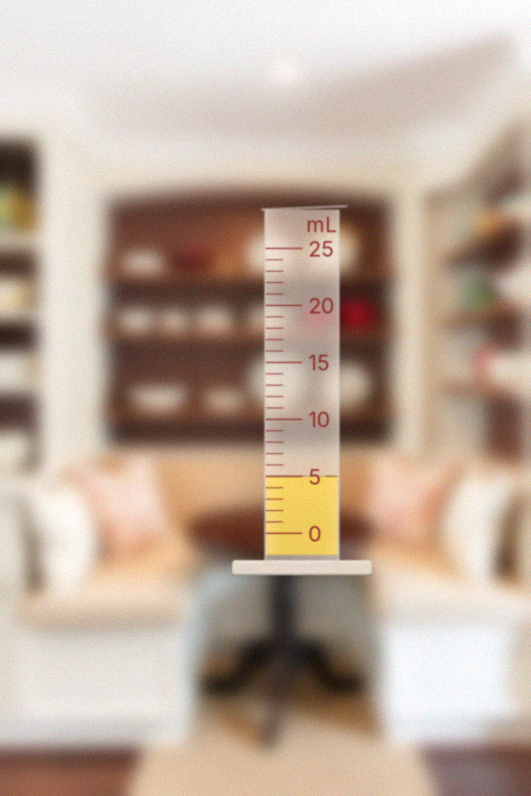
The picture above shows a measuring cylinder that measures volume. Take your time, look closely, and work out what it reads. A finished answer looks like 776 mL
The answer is 5 mL
